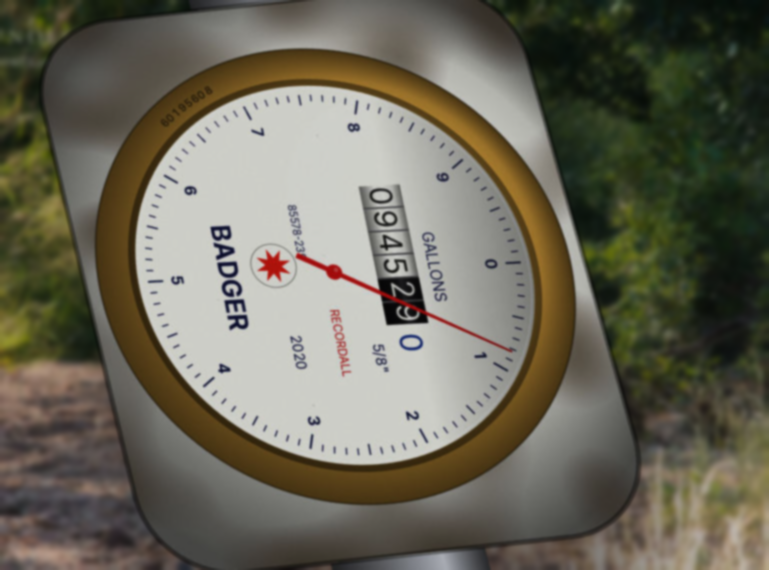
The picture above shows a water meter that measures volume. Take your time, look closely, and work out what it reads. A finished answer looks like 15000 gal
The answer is 945290.8 gal
